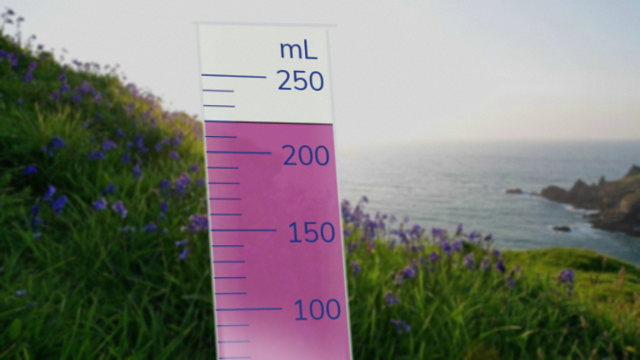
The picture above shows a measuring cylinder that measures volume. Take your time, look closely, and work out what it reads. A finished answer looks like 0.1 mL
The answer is 220 mL
